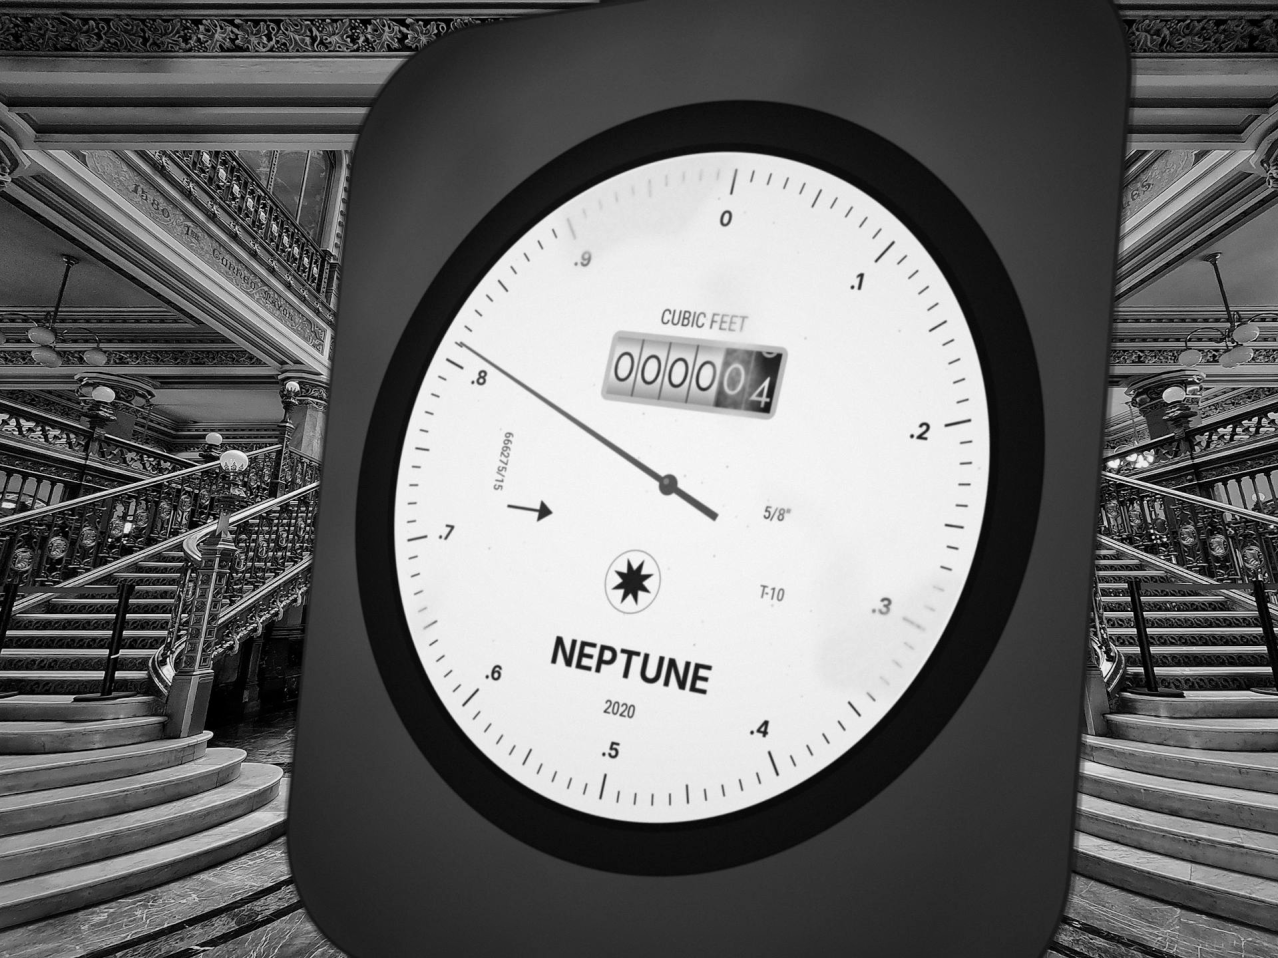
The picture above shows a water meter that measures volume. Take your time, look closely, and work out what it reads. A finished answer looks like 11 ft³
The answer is 3.81 ft³
